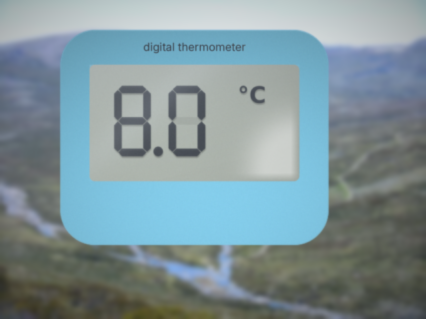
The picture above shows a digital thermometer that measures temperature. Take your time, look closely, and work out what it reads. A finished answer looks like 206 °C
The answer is 8.0 °C
